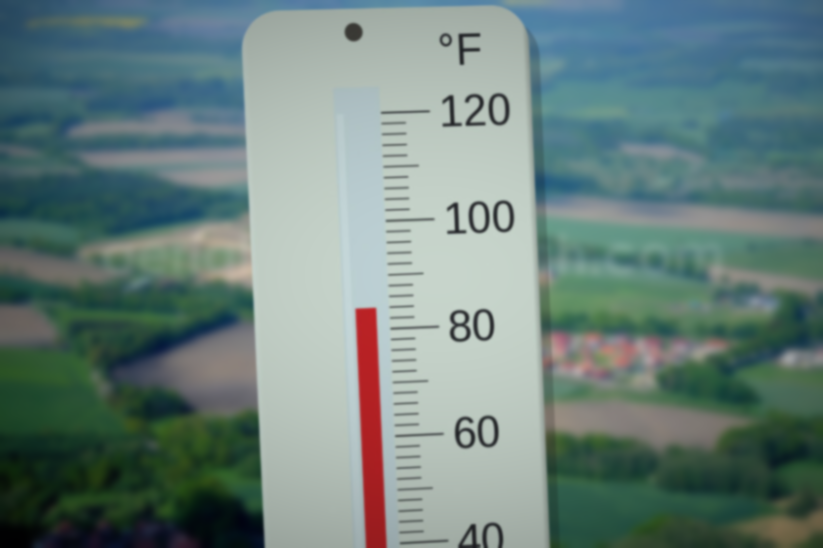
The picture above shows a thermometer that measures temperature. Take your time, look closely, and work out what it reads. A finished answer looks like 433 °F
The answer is 84 °F
